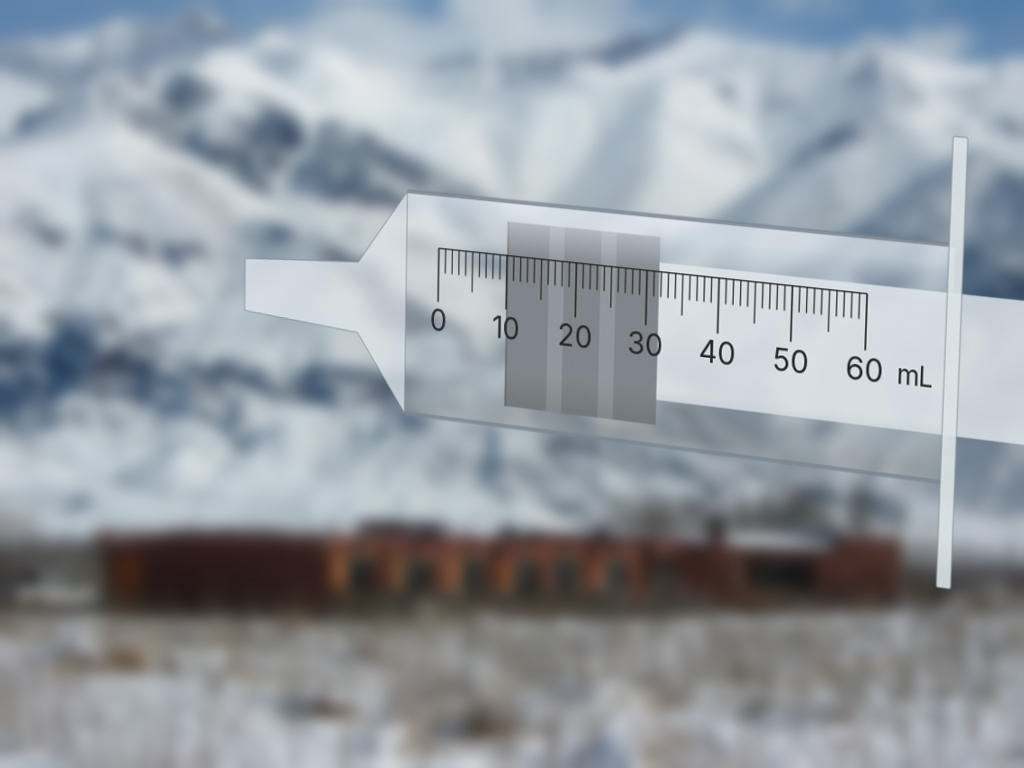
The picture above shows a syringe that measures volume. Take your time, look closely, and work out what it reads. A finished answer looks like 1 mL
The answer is 10 mL
